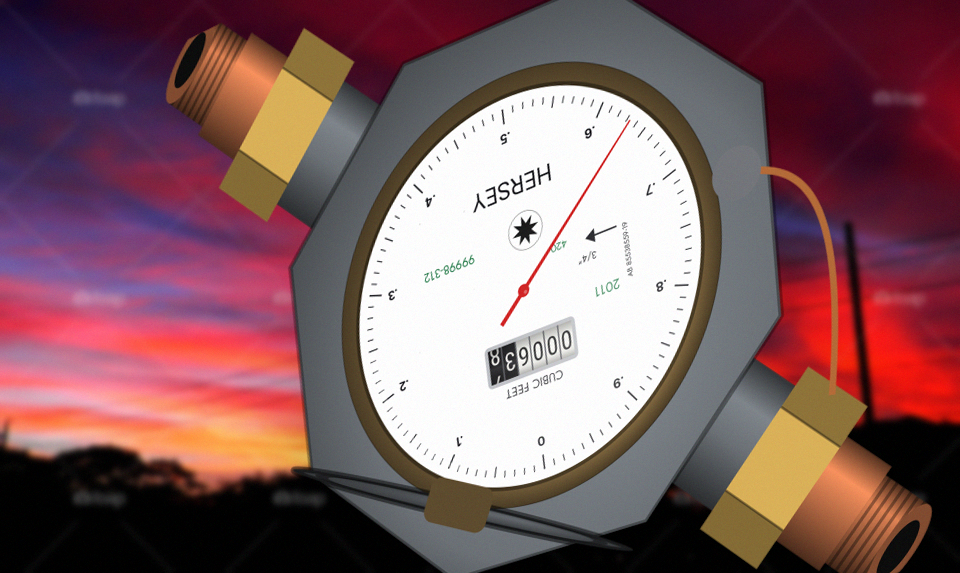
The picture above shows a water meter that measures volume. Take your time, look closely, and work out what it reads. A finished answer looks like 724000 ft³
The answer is 637.63 ft³
